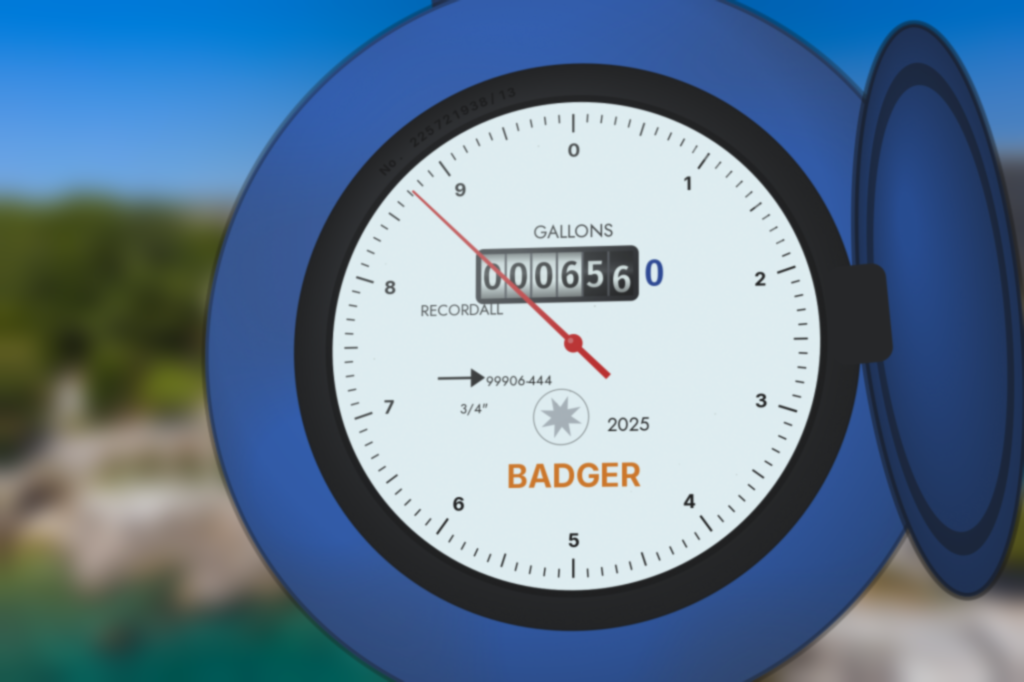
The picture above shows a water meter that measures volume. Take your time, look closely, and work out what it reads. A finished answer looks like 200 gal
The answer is 6558.7 gal
